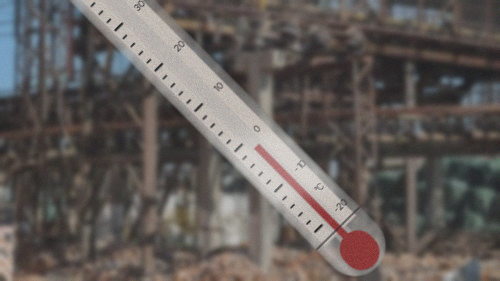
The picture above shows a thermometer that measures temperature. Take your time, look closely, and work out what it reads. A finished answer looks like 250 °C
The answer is -2 °C
